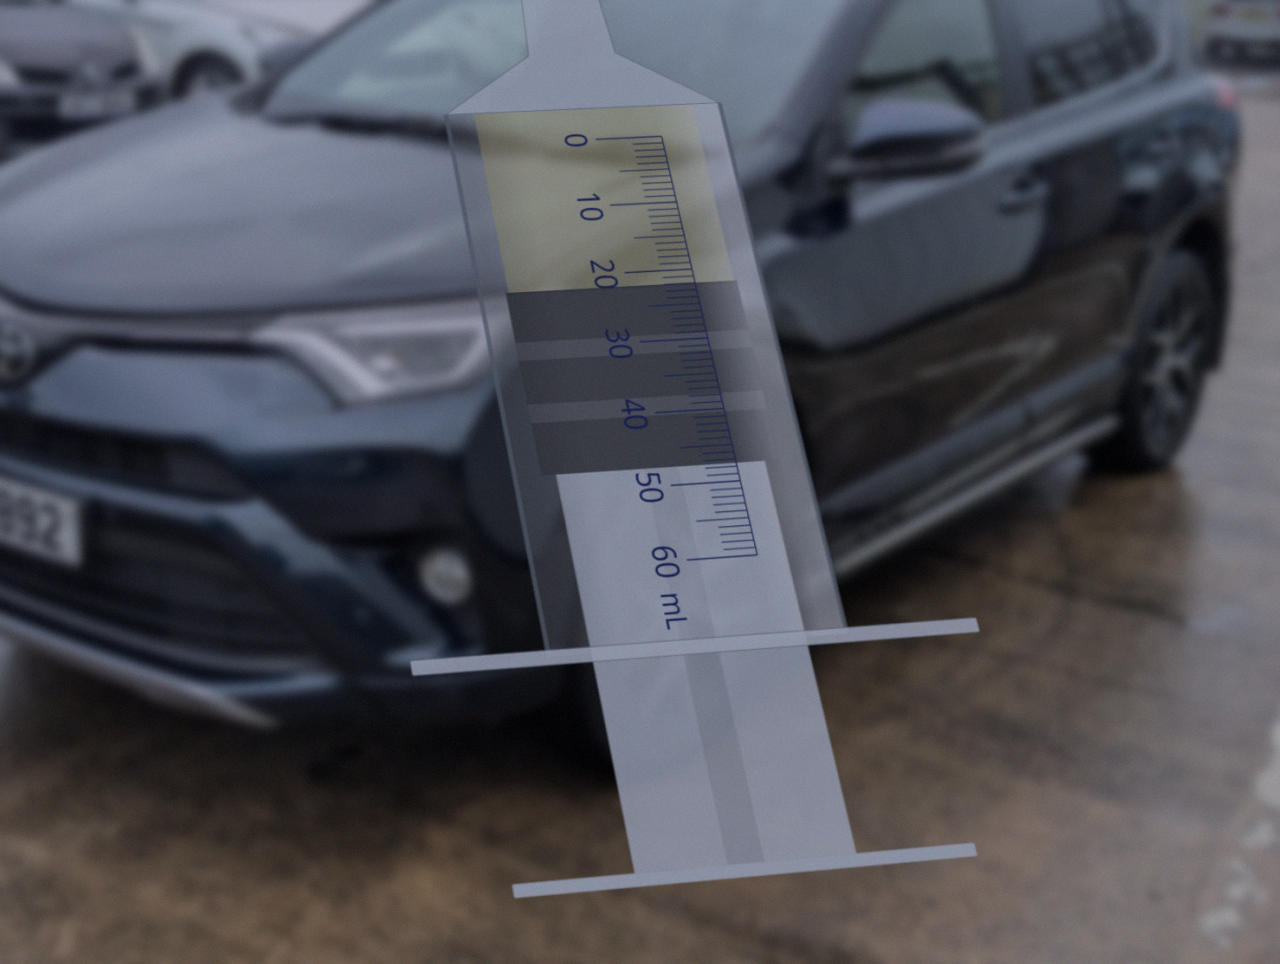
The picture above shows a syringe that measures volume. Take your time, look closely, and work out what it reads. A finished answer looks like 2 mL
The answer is 22 mL
